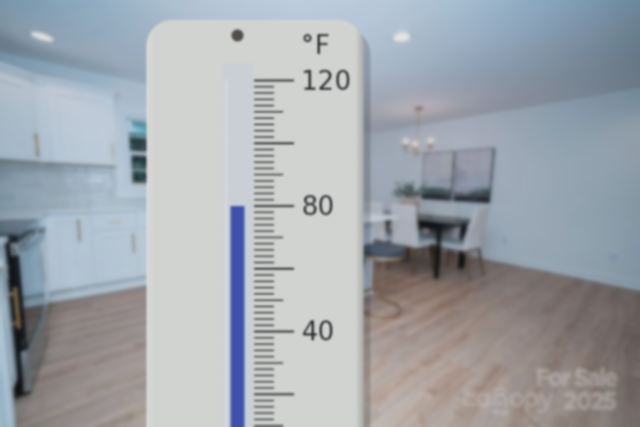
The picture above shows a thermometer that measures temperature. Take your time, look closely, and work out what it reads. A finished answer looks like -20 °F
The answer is 80 °F
